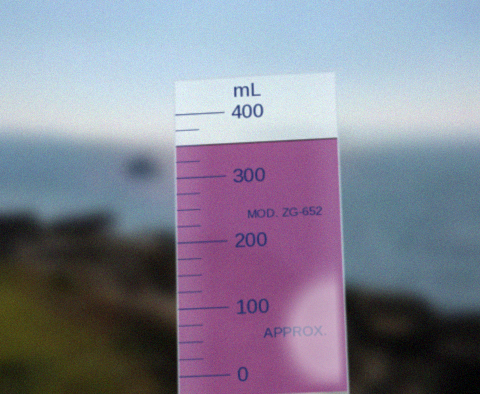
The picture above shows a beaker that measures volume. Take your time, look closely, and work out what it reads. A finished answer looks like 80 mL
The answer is 350 mL
